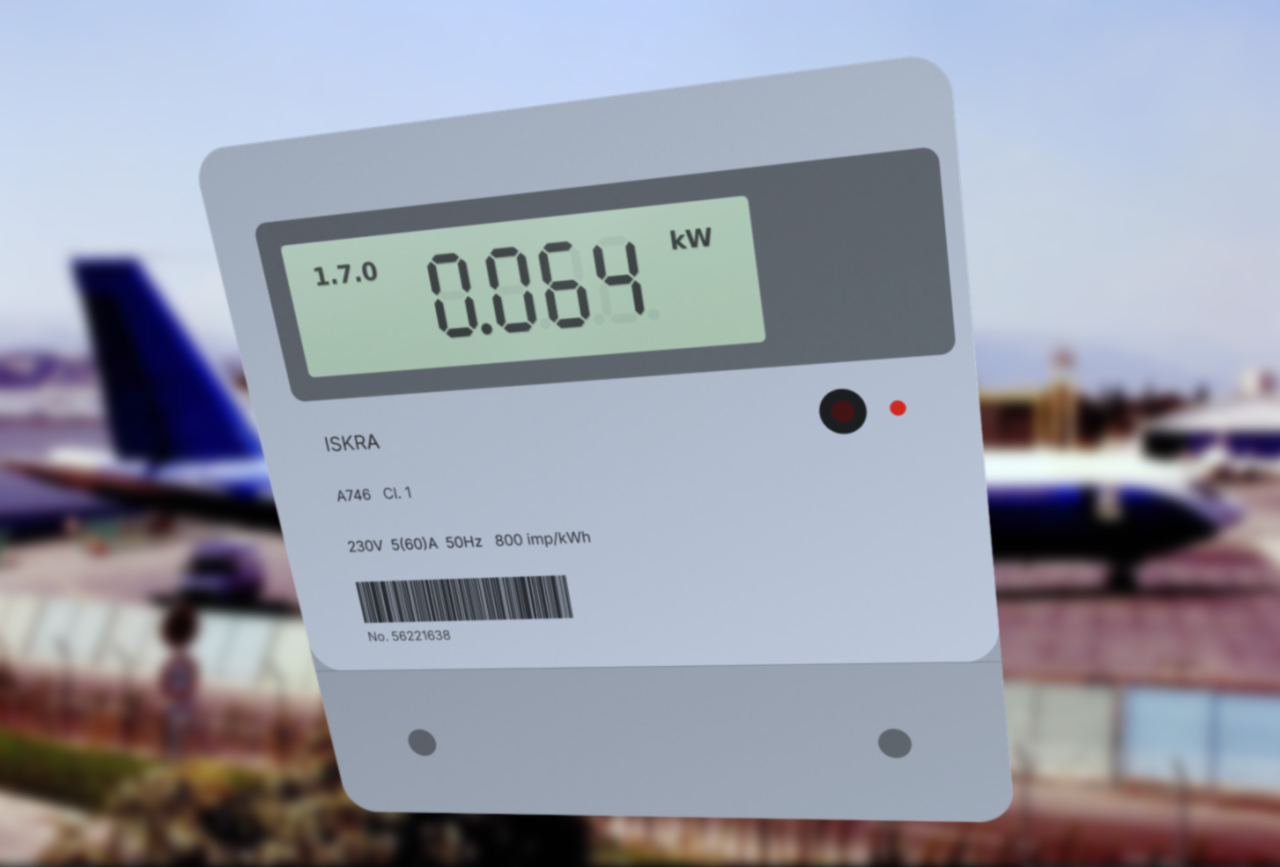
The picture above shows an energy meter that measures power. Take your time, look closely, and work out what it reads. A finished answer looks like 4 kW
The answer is 0.064 kW
